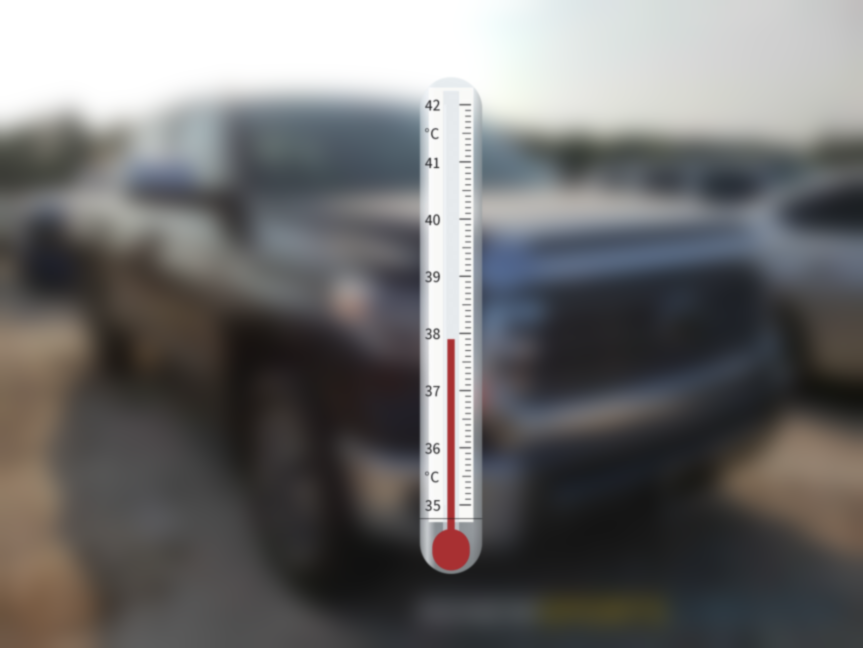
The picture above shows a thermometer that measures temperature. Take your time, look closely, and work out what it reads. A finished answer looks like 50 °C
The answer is 37.9 °C
